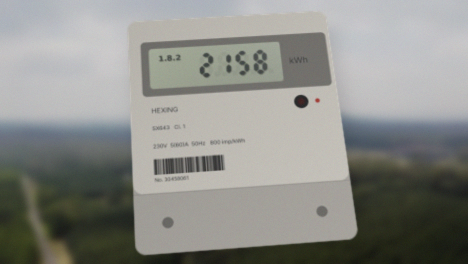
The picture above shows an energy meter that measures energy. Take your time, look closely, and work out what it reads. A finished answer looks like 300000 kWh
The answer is 2158 kWh
